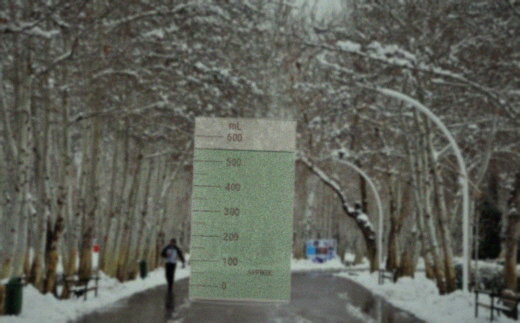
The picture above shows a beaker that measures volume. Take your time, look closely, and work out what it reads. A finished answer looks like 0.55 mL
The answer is 550 mL
